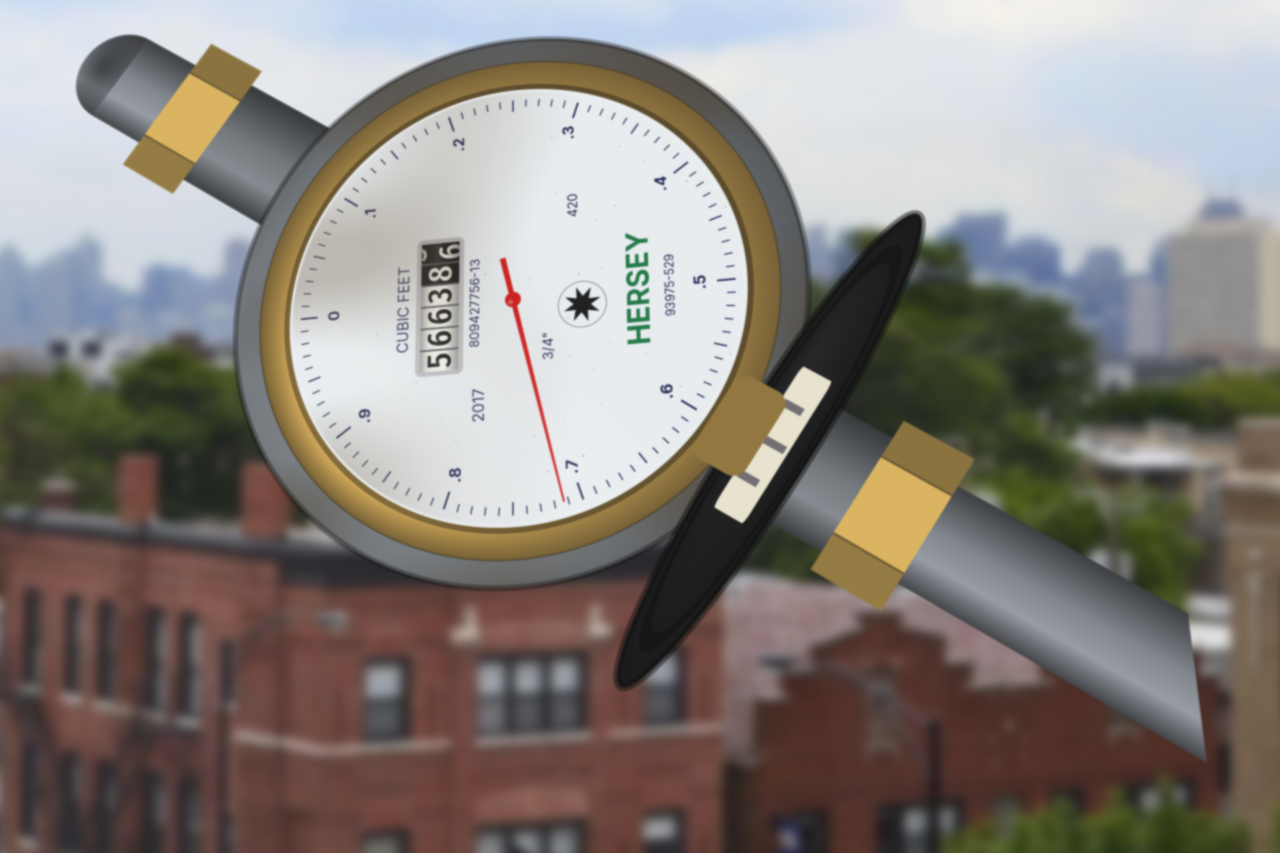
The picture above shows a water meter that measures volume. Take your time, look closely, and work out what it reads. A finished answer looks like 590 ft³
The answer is 566385.71 ft³
